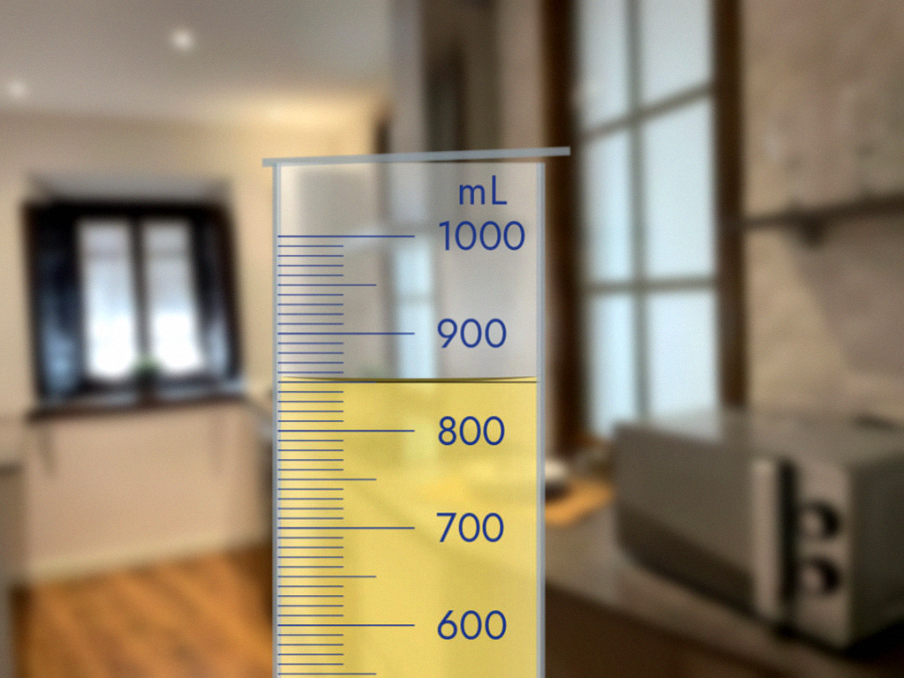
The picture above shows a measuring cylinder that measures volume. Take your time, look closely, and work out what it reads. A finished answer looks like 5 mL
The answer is 850 mL
